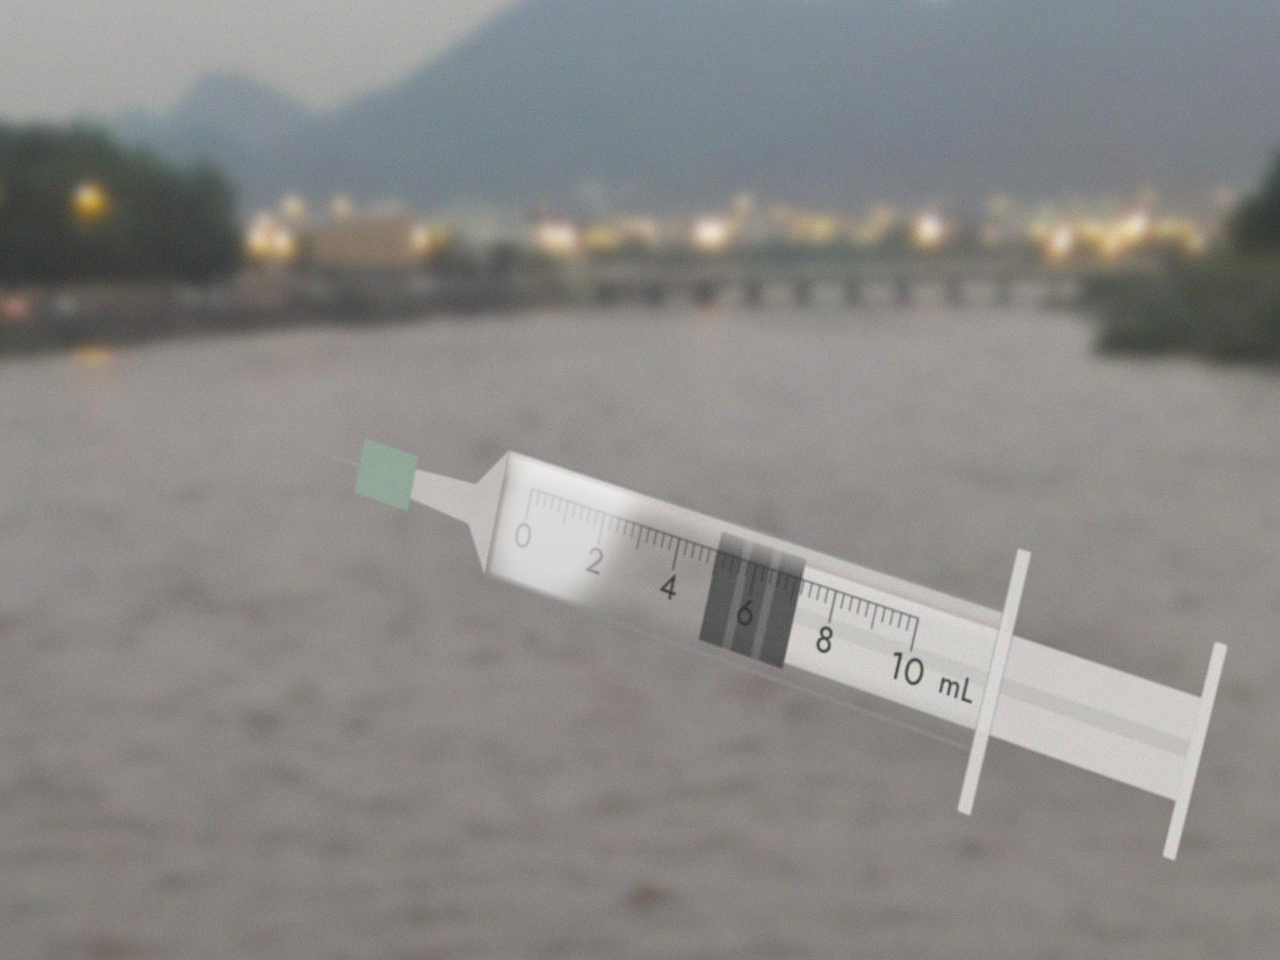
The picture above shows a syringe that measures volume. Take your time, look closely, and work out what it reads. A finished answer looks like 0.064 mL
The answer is 5 mL
